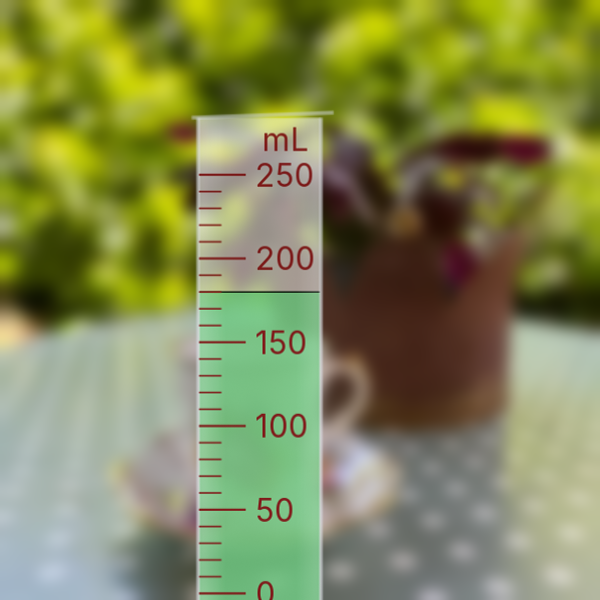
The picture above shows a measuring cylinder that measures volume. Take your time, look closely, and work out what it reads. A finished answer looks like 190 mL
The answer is 180 mL
